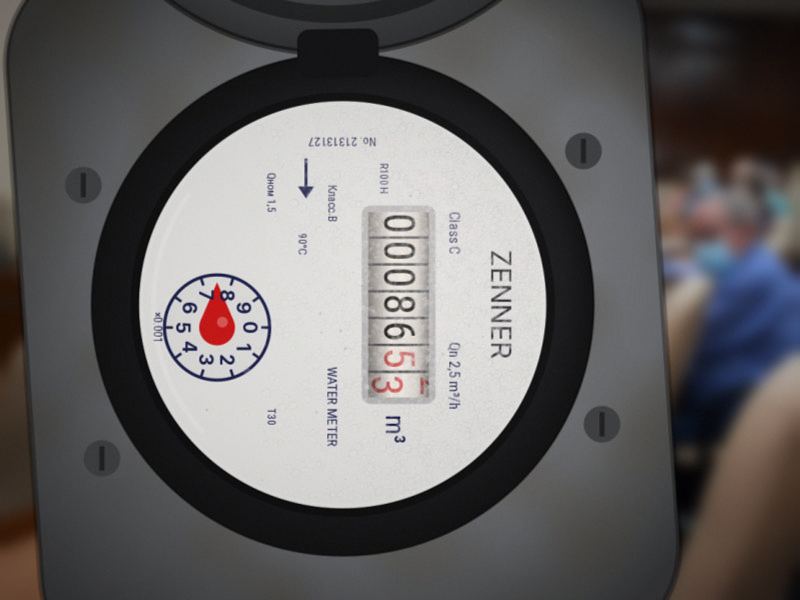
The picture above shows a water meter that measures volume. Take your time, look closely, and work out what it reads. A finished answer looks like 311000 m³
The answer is 86.527 m³
